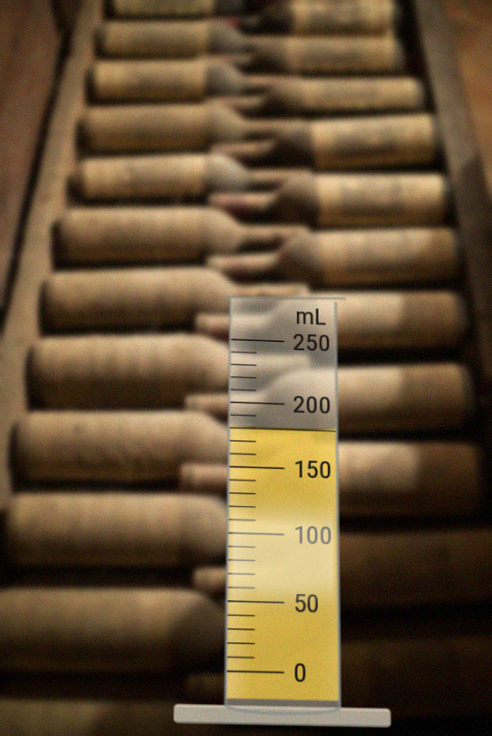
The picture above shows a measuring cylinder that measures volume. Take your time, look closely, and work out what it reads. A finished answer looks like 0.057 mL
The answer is 180 mL
